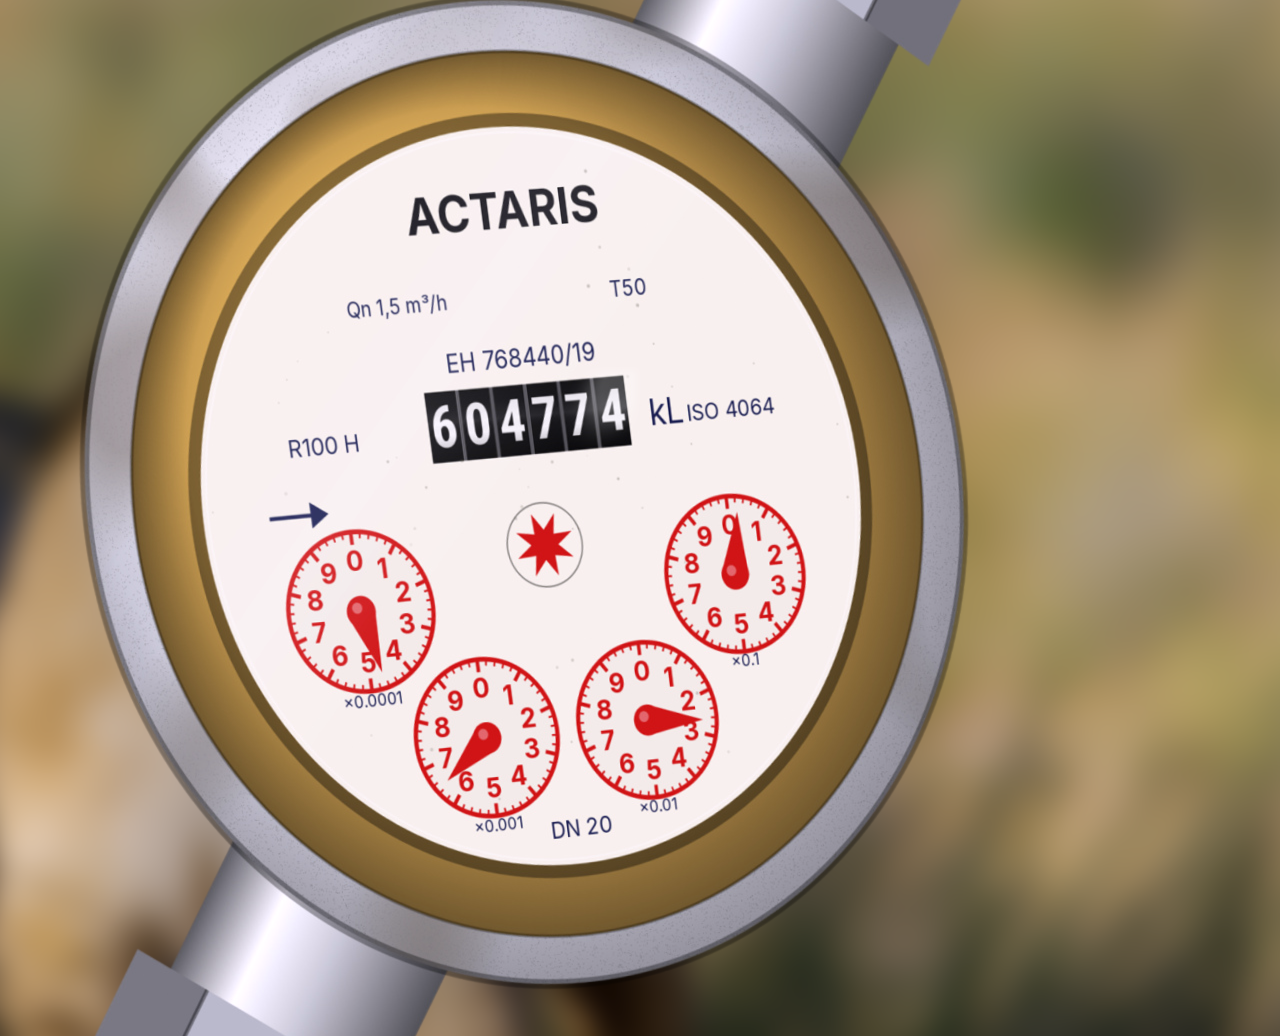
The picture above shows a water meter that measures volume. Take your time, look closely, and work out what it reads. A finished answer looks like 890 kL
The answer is 604774.0264 kL
